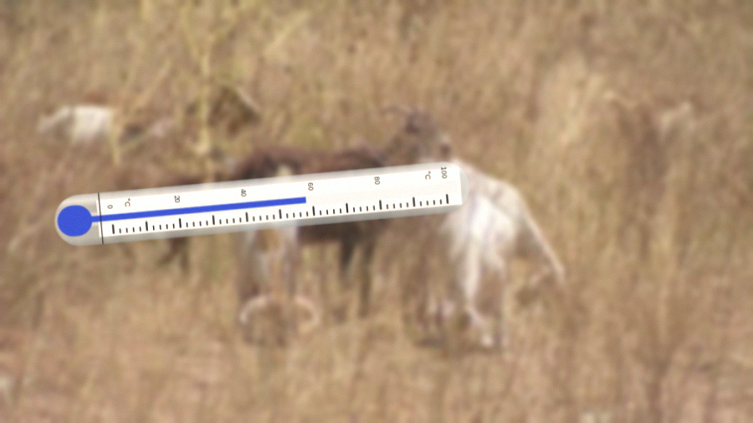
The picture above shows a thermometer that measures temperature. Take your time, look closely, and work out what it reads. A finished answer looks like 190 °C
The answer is 58 °C
